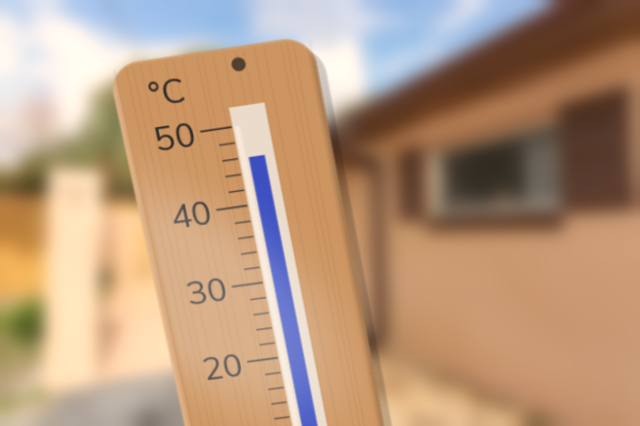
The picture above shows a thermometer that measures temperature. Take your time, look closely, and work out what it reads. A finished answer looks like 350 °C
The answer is 46 °C
